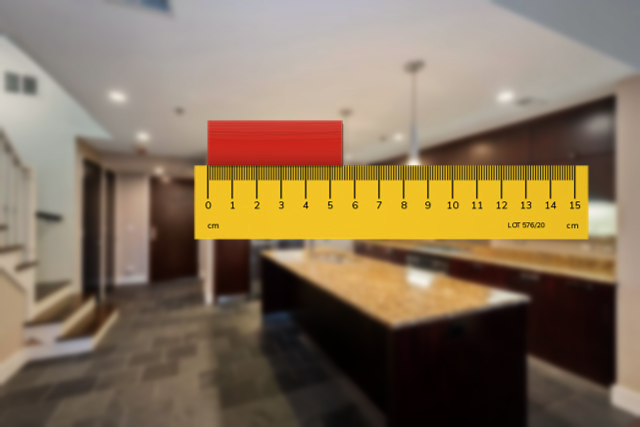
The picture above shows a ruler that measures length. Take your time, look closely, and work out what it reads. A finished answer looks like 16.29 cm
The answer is 5.5 cm
